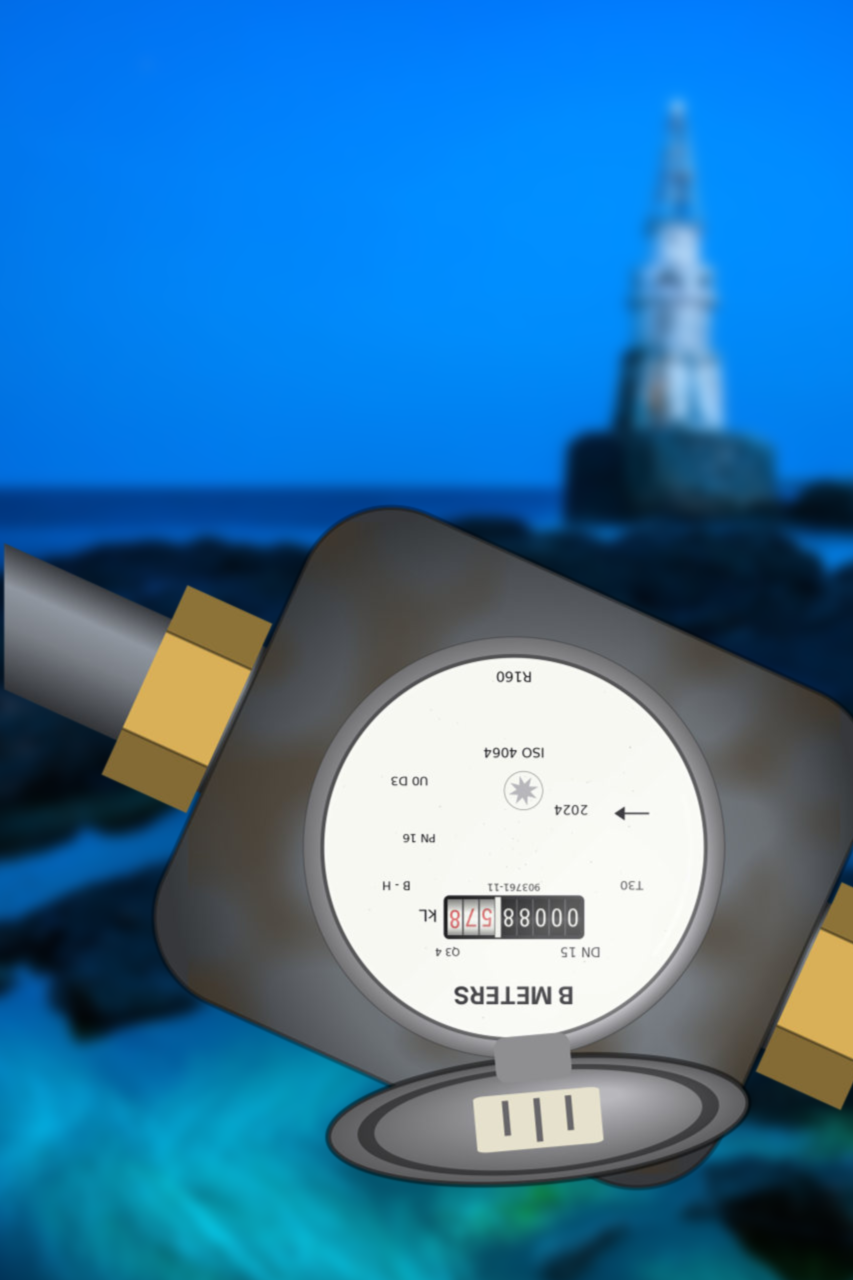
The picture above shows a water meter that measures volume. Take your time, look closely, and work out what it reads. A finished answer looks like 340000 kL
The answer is 88.578 kL
